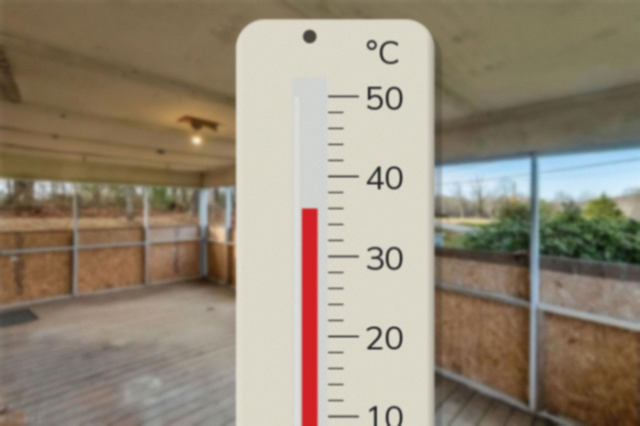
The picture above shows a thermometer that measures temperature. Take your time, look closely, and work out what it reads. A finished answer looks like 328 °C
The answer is 36 °C
